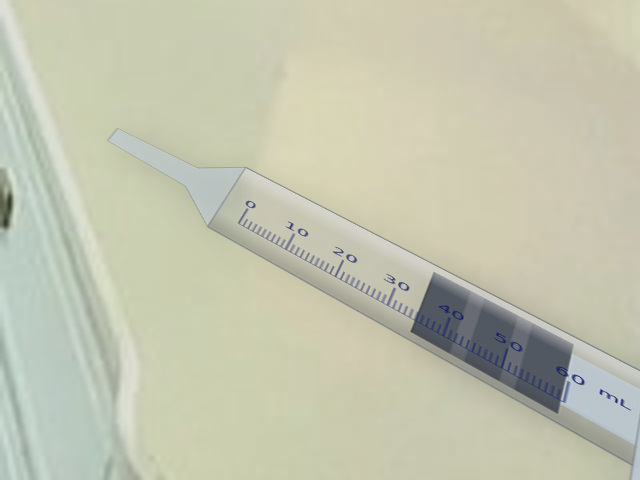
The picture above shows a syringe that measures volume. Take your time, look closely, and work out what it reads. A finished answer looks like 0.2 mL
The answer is 35 mL
